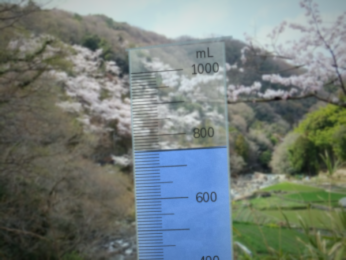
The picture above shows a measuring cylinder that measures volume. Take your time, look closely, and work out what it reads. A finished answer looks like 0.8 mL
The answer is 750 mL
